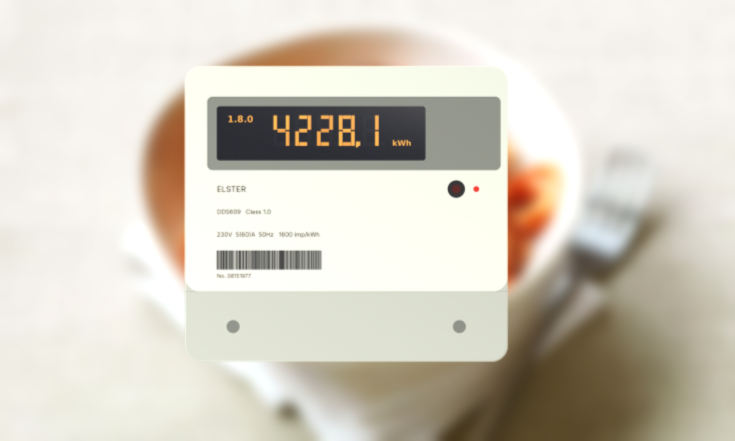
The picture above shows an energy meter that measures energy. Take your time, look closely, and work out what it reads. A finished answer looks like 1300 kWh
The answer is 4228.1 kWh
